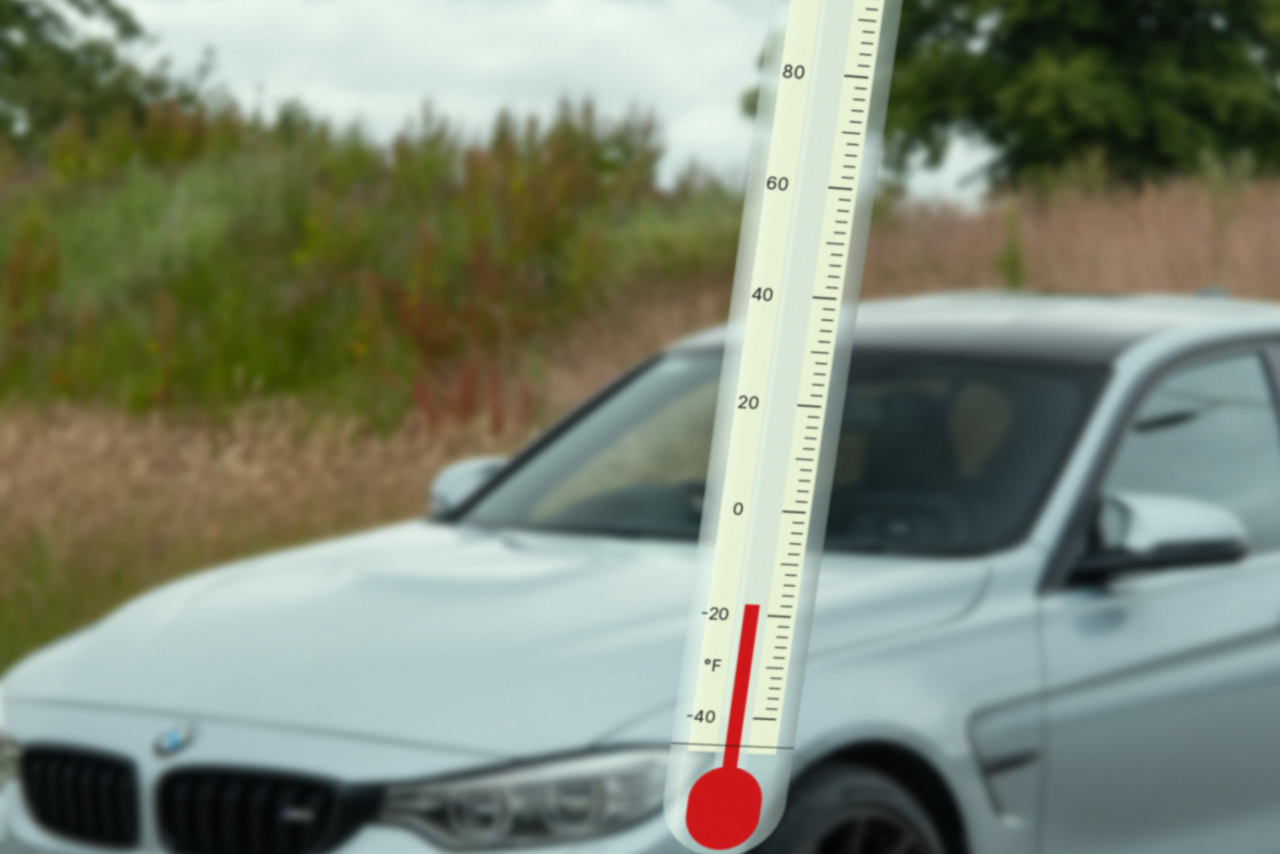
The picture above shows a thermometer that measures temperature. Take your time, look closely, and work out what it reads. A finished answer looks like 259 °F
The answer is -18 °F
